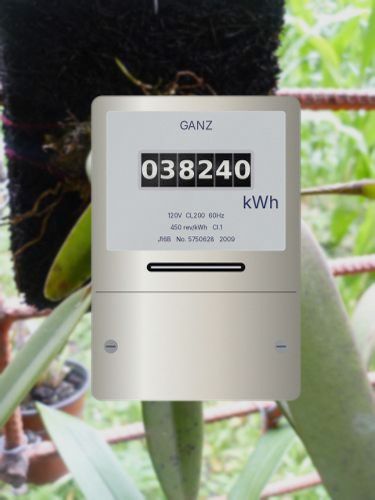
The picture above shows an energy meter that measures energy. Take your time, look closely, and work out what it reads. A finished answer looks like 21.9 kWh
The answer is 38240 kWh
